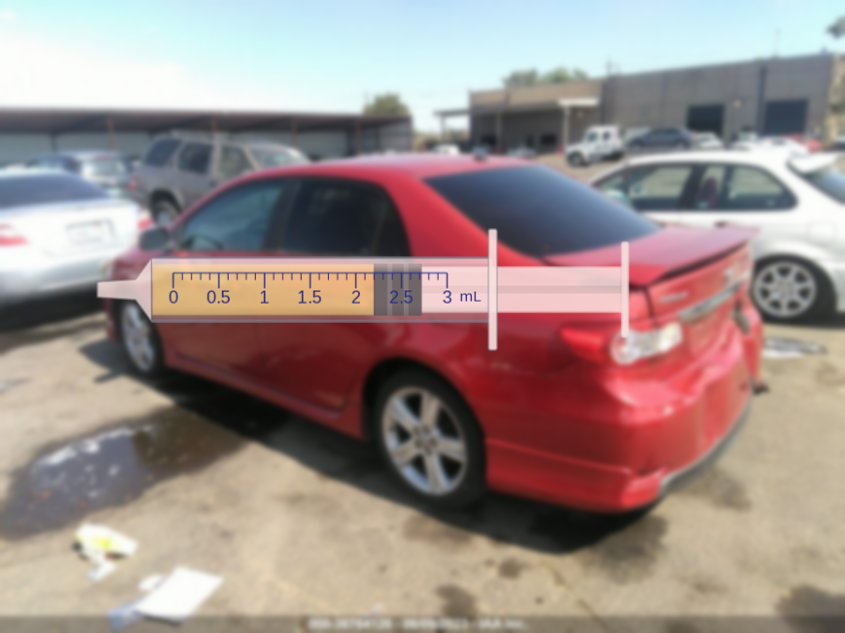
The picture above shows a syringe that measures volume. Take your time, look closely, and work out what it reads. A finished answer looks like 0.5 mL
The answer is 2.2 mL
